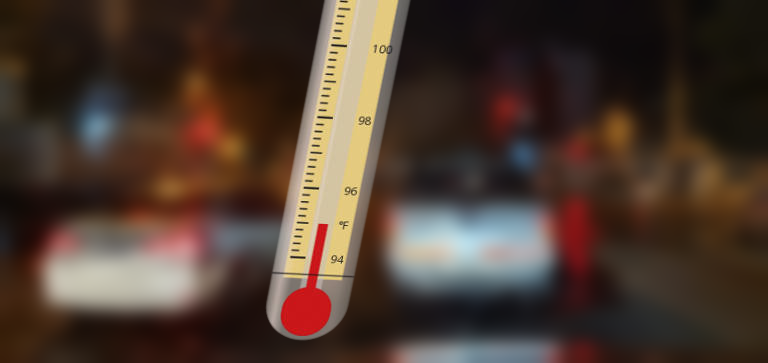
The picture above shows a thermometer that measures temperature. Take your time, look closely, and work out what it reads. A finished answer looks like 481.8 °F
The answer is 95 °F
